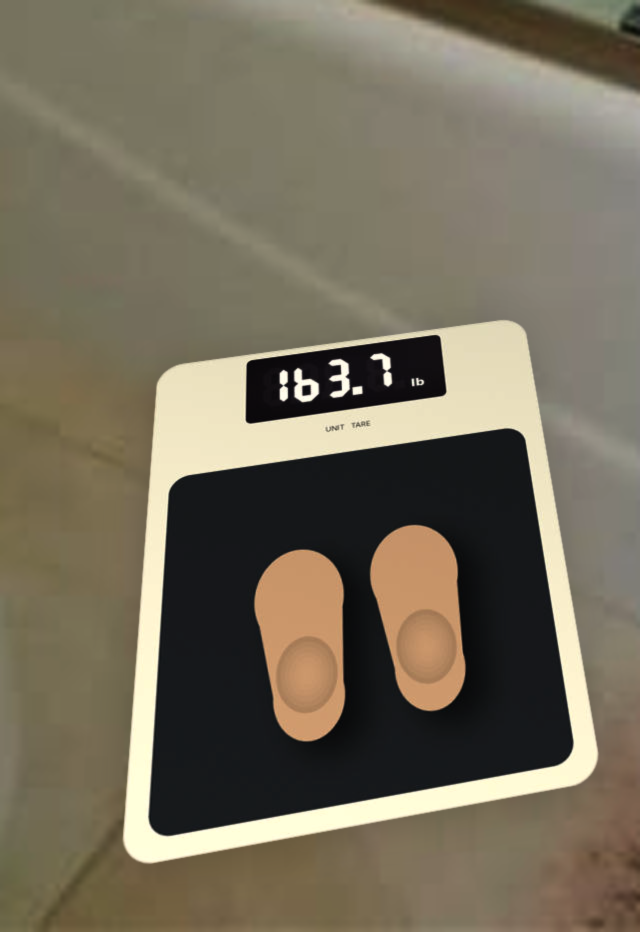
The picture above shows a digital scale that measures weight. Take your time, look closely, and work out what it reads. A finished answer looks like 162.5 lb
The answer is 163.7 lb
